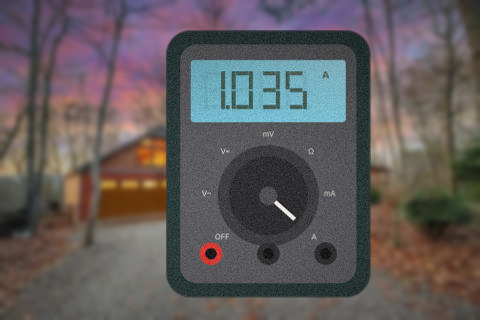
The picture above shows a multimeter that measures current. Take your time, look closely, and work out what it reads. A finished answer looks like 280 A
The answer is 1.035 A
